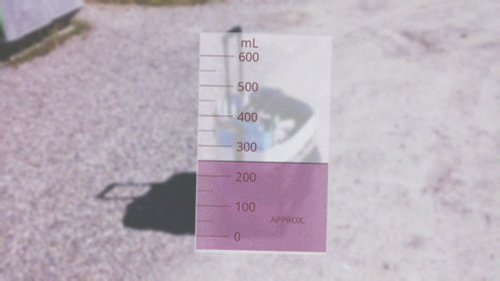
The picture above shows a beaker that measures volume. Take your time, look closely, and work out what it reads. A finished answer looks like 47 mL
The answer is 250 mL
